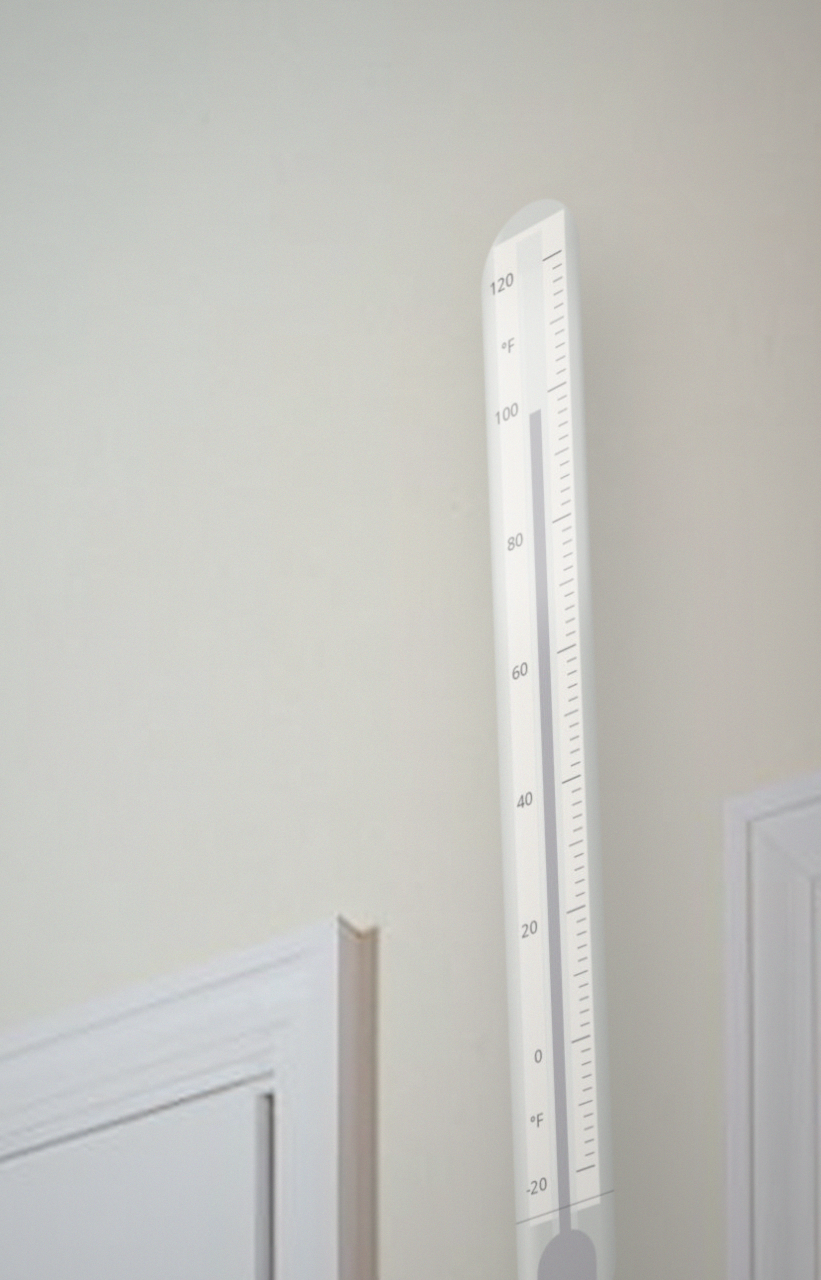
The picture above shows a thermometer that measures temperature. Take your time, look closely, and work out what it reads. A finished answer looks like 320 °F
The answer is 98 °F
